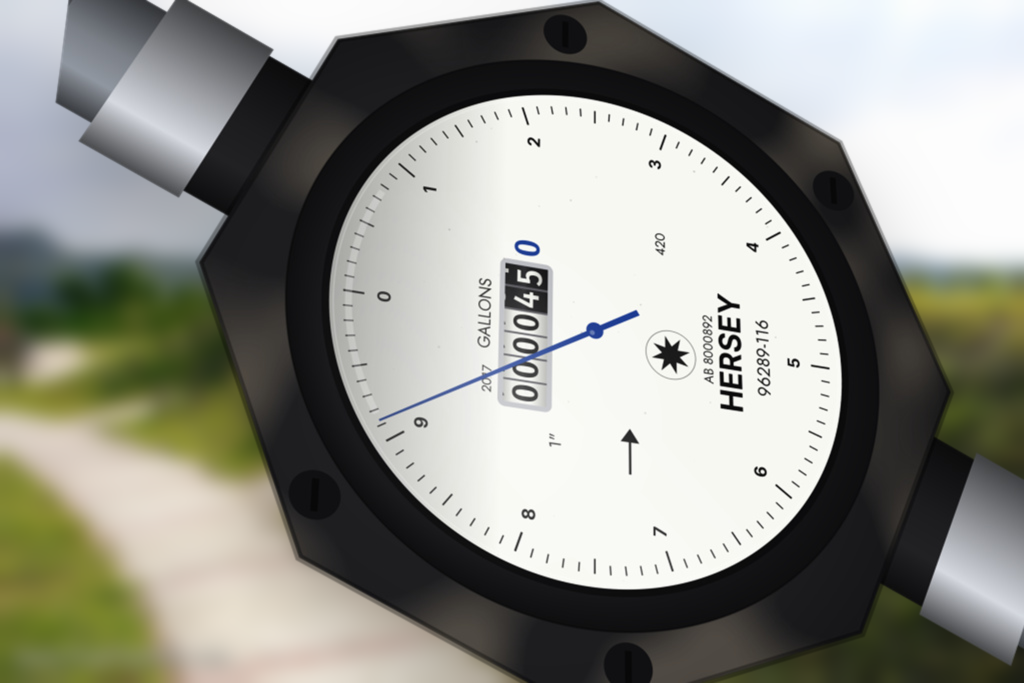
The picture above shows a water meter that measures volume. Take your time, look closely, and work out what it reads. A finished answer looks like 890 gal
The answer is 449.1 gal
